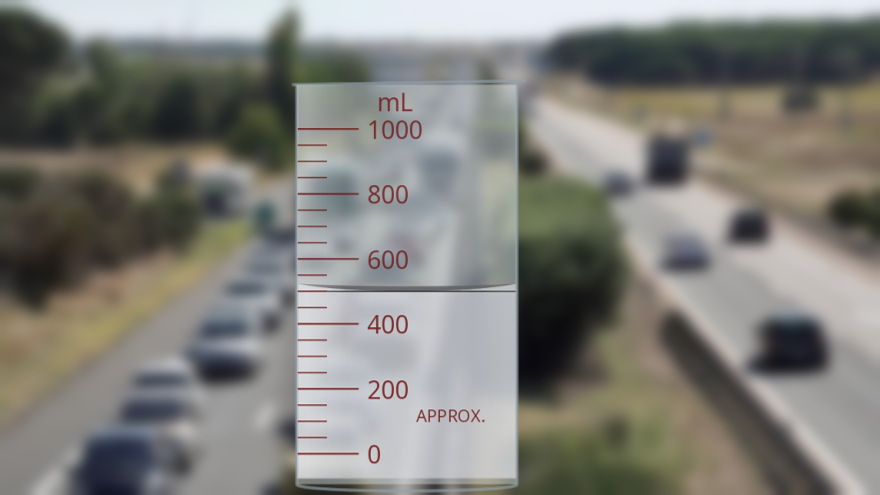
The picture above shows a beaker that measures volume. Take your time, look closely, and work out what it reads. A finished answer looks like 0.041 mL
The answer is 500 mL
